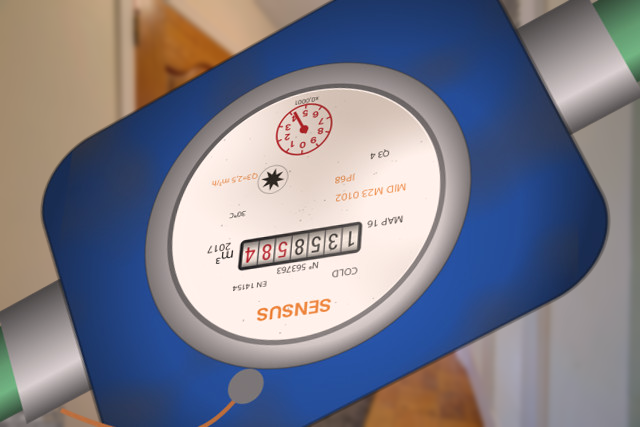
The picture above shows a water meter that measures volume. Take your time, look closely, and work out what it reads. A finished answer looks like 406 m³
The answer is 1358.5844 m³
